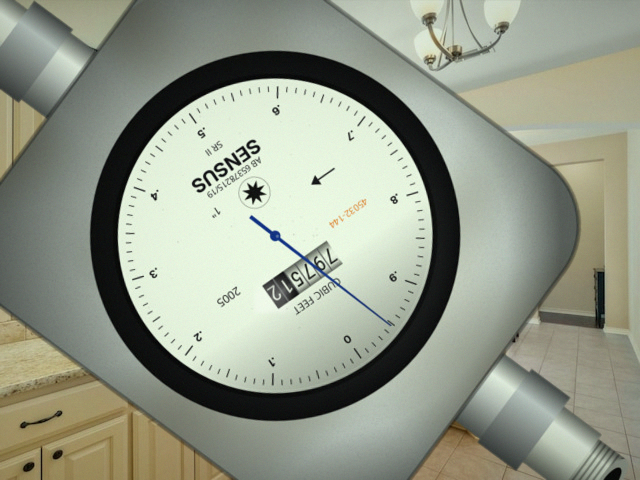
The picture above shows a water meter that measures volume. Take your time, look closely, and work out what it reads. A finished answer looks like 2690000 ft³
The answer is 797511.95 ft³
